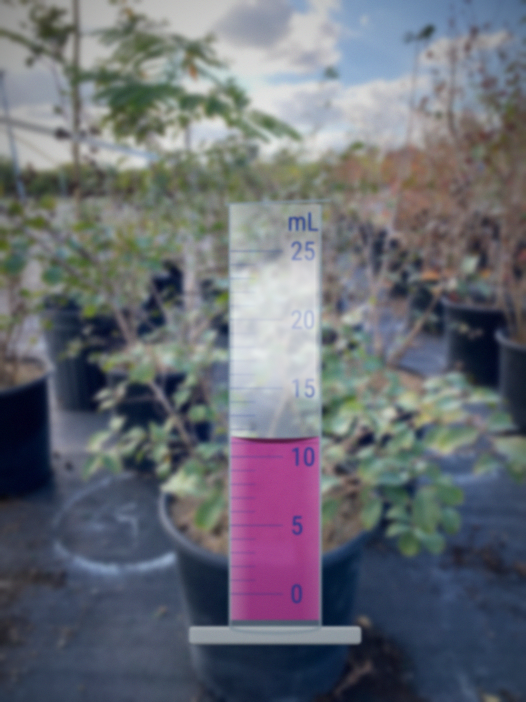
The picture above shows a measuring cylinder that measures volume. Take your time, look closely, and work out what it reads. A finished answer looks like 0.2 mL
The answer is 11 mL
